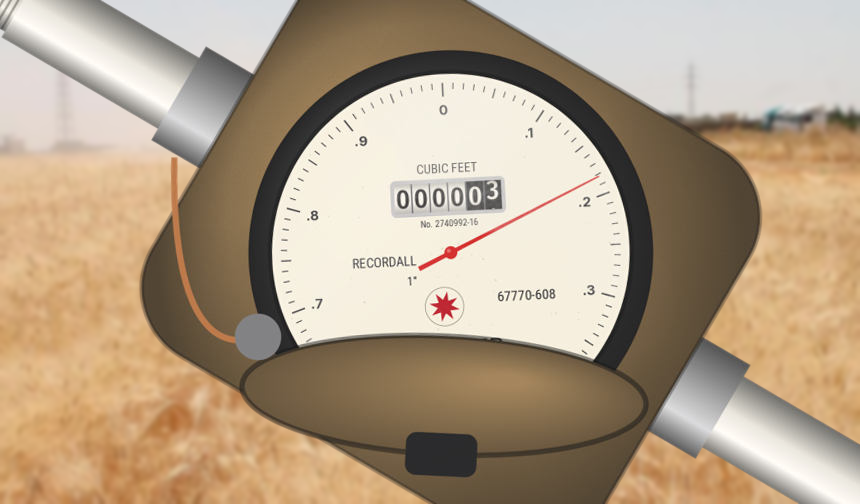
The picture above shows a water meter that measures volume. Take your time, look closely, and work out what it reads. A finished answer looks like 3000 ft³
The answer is 3.18 ft³
